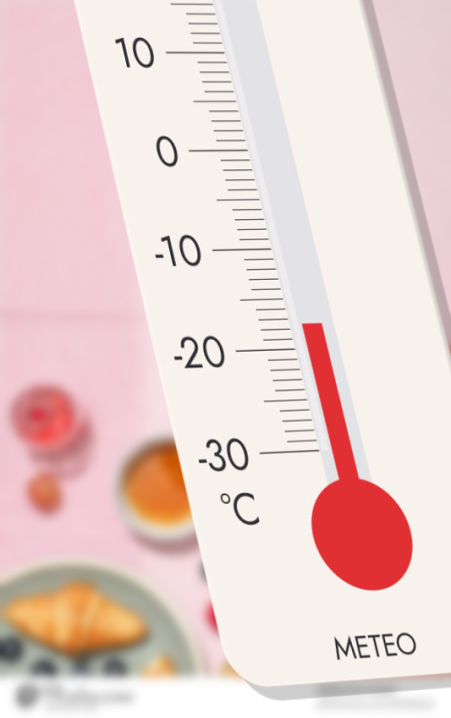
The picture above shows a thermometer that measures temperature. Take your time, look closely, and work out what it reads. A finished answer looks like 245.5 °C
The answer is -17.5 °C
